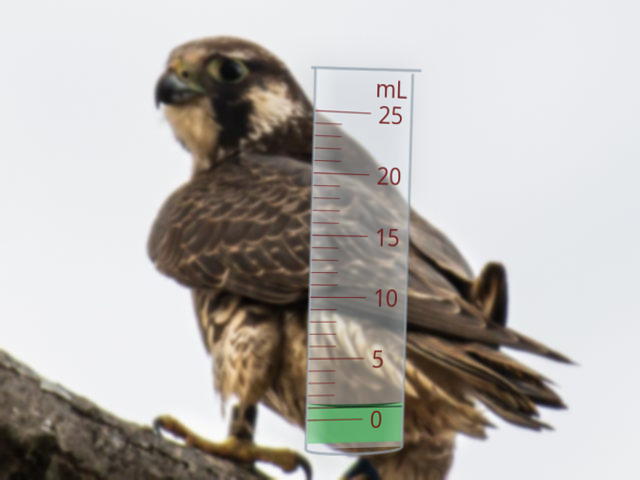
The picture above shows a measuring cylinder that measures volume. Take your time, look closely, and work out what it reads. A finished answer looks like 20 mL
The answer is 1 mL
